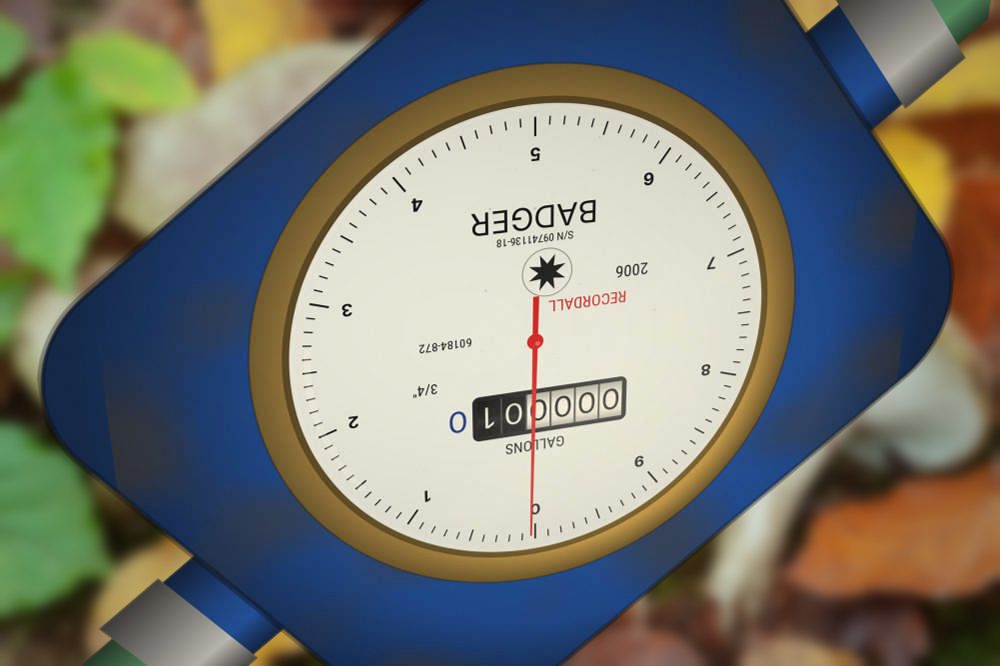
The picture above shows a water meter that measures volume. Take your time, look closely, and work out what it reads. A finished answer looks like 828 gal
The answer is 10.0 gal
